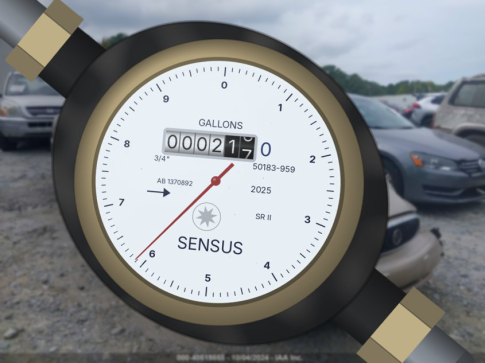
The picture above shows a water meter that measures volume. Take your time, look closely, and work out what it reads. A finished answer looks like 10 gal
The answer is 2166.1 gal
